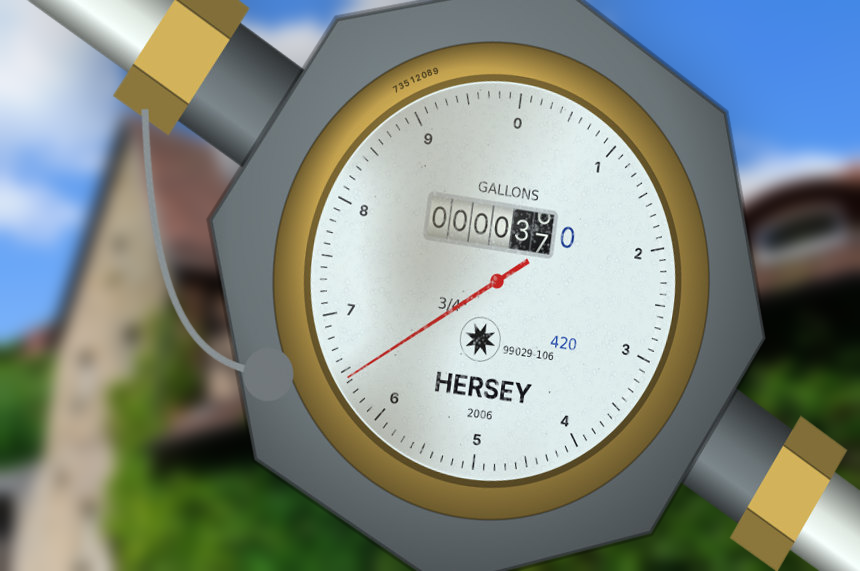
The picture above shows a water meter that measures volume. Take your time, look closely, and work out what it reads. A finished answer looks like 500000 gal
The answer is 366.4 gal
